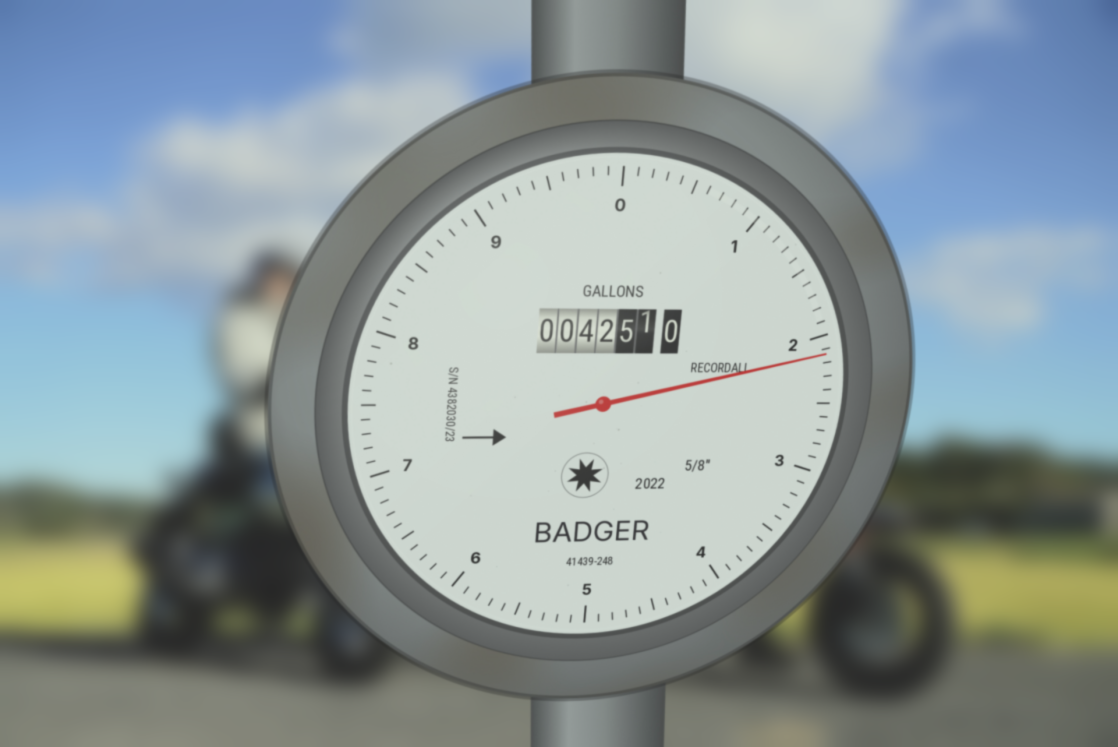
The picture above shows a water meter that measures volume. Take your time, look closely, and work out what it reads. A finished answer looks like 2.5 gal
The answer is 42512.1 gal
